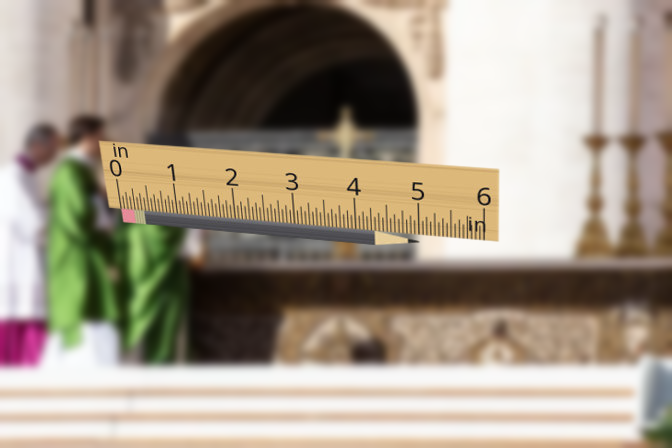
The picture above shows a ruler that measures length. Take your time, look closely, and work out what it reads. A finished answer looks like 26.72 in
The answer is 5 in
